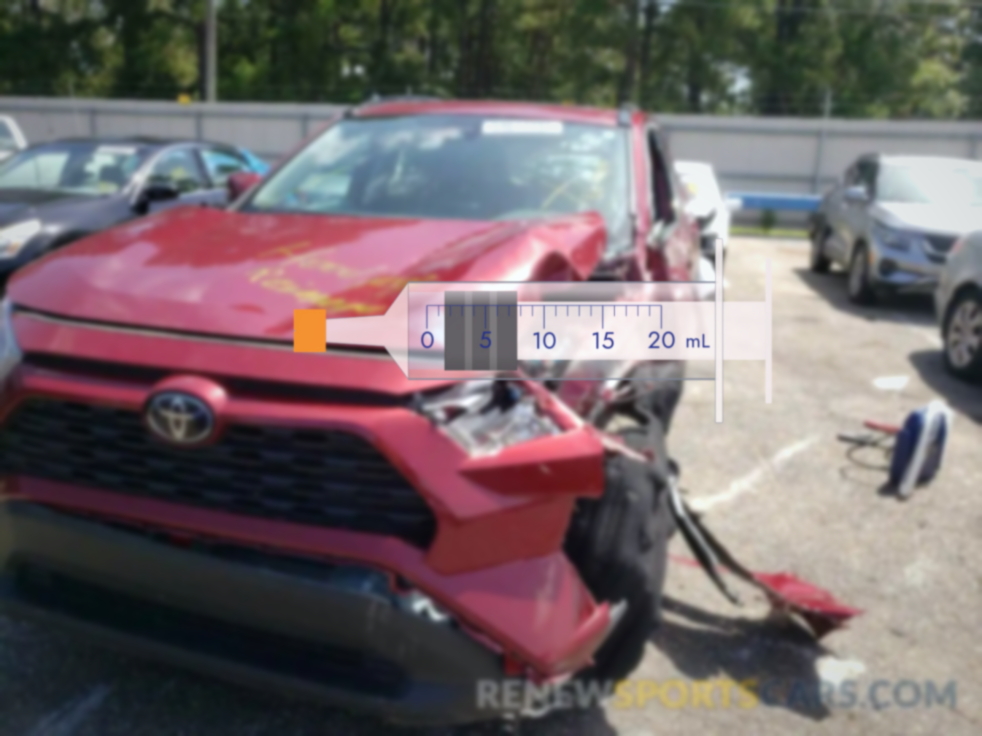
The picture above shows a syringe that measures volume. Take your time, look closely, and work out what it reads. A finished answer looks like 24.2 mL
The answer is 1.5 mL
